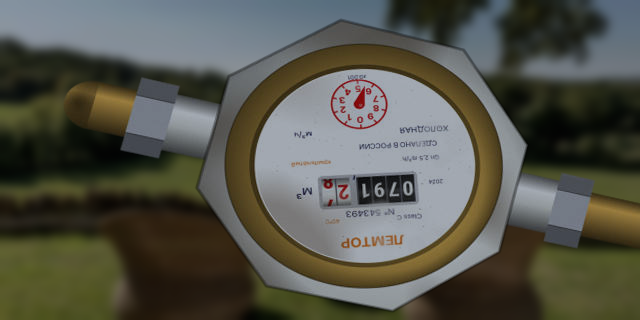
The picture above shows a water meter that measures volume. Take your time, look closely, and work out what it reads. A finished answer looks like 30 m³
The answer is 791.275 m³
